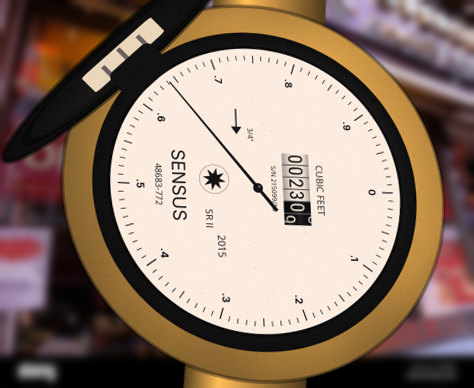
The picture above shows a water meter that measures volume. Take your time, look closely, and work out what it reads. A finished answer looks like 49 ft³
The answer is 2308.64 ft³
